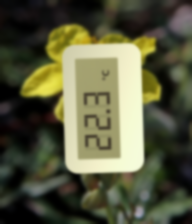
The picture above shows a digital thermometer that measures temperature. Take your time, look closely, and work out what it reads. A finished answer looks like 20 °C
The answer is 22.3 °C
